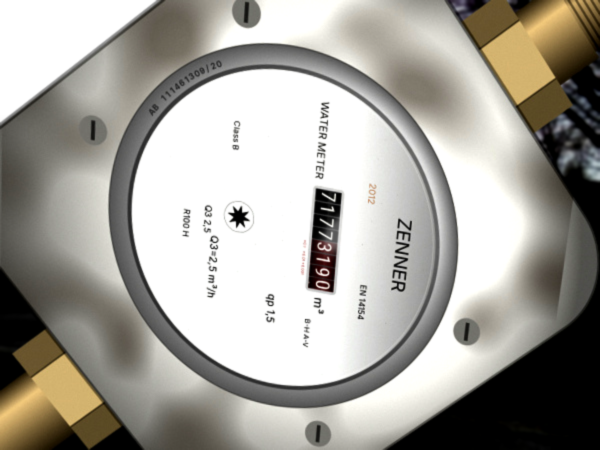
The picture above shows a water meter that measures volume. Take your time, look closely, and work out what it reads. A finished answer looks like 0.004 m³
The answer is 7177.3190 m³
